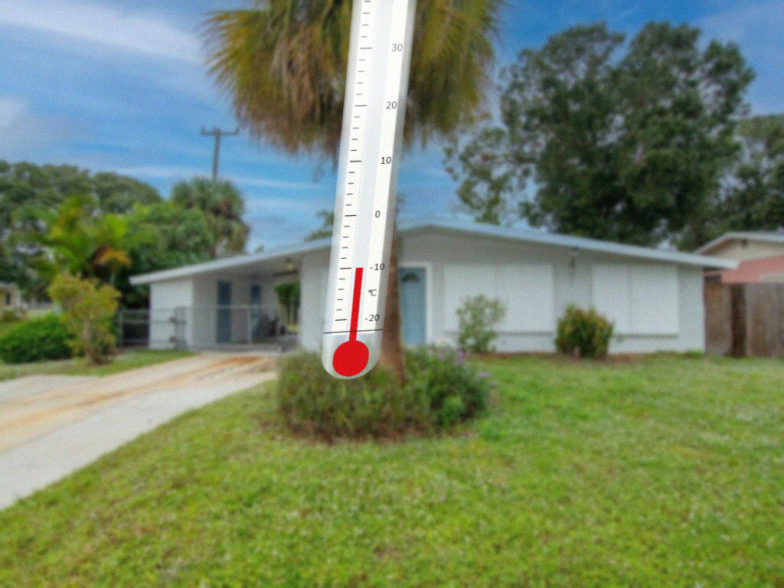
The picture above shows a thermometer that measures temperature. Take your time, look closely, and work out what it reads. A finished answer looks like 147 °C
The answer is -10 °C
